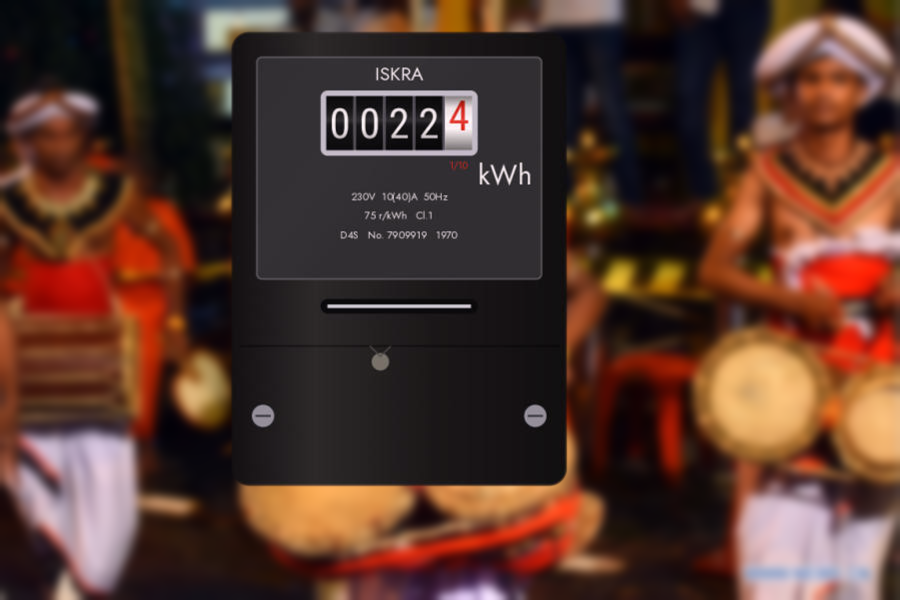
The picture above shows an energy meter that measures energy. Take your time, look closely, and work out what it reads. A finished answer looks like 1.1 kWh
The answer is 22.4 kWh
